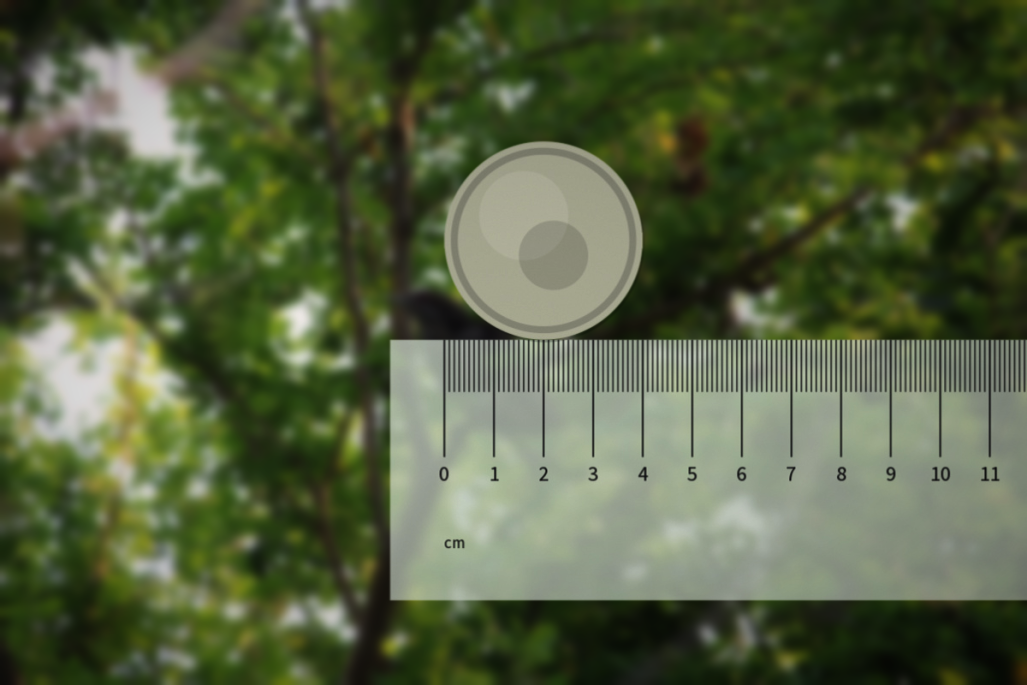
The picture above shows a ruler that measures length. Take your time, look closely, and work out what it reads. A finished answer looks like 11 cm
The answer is 4 cm
